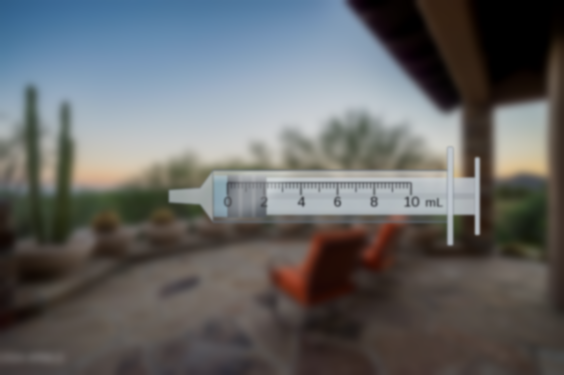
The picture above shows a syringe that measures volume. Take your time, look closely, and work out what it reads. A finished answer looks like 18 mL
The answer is 0 mL
